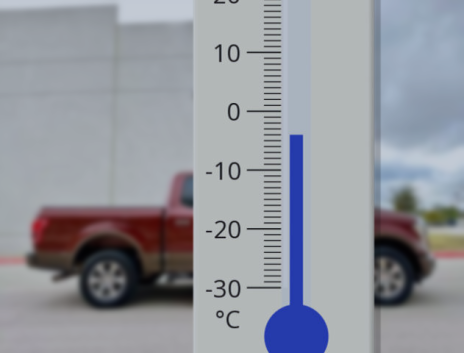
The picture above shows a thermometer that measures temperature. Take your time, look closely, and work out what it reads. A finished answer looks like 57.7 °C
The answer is -4 °C
